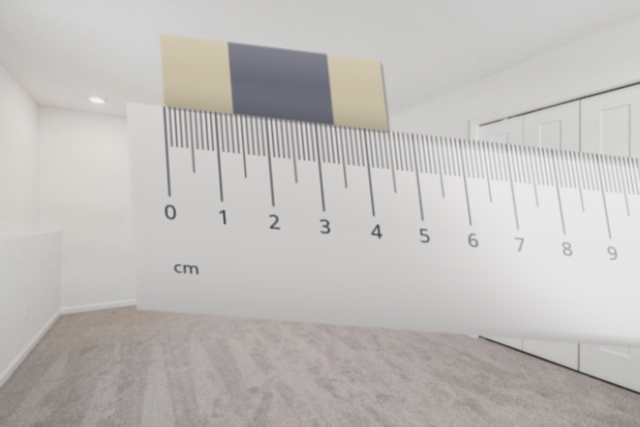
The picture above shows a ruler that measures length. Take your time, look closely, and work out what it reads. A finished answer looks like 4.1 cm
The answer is 4.5 cm
